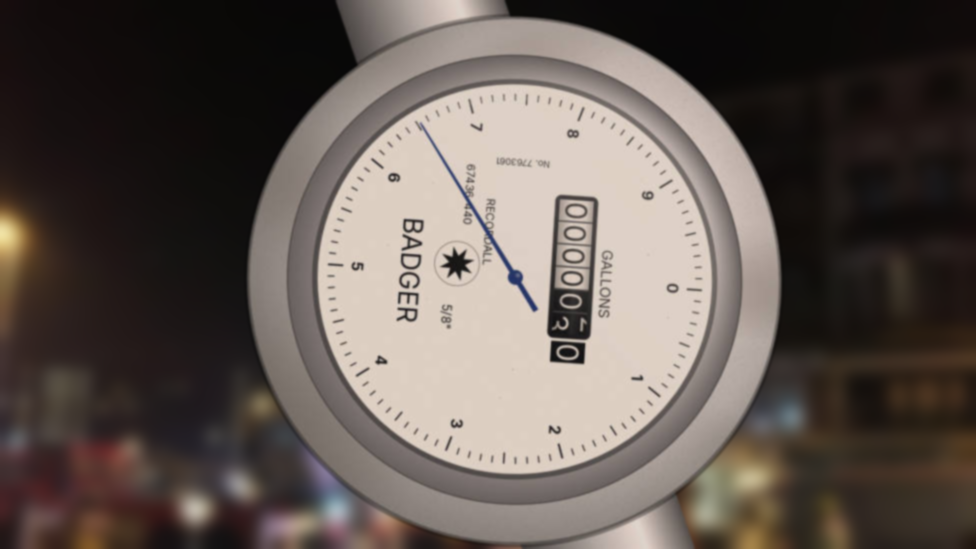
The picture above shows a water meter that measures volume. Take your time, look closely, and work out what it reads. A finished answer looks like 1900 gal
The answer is 26.5 gal
